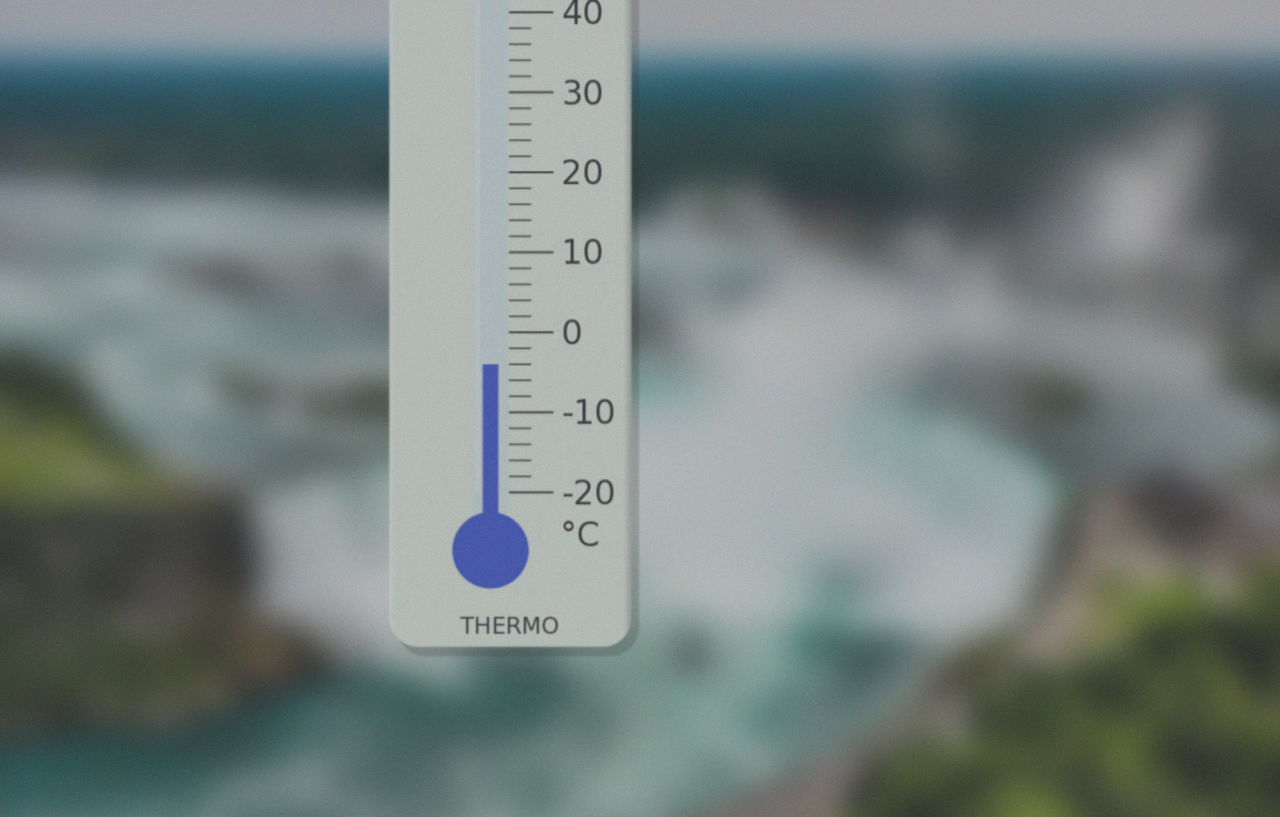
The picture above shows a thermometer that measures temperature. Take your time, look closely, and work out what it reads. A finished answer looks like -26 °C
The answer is -4 °C
